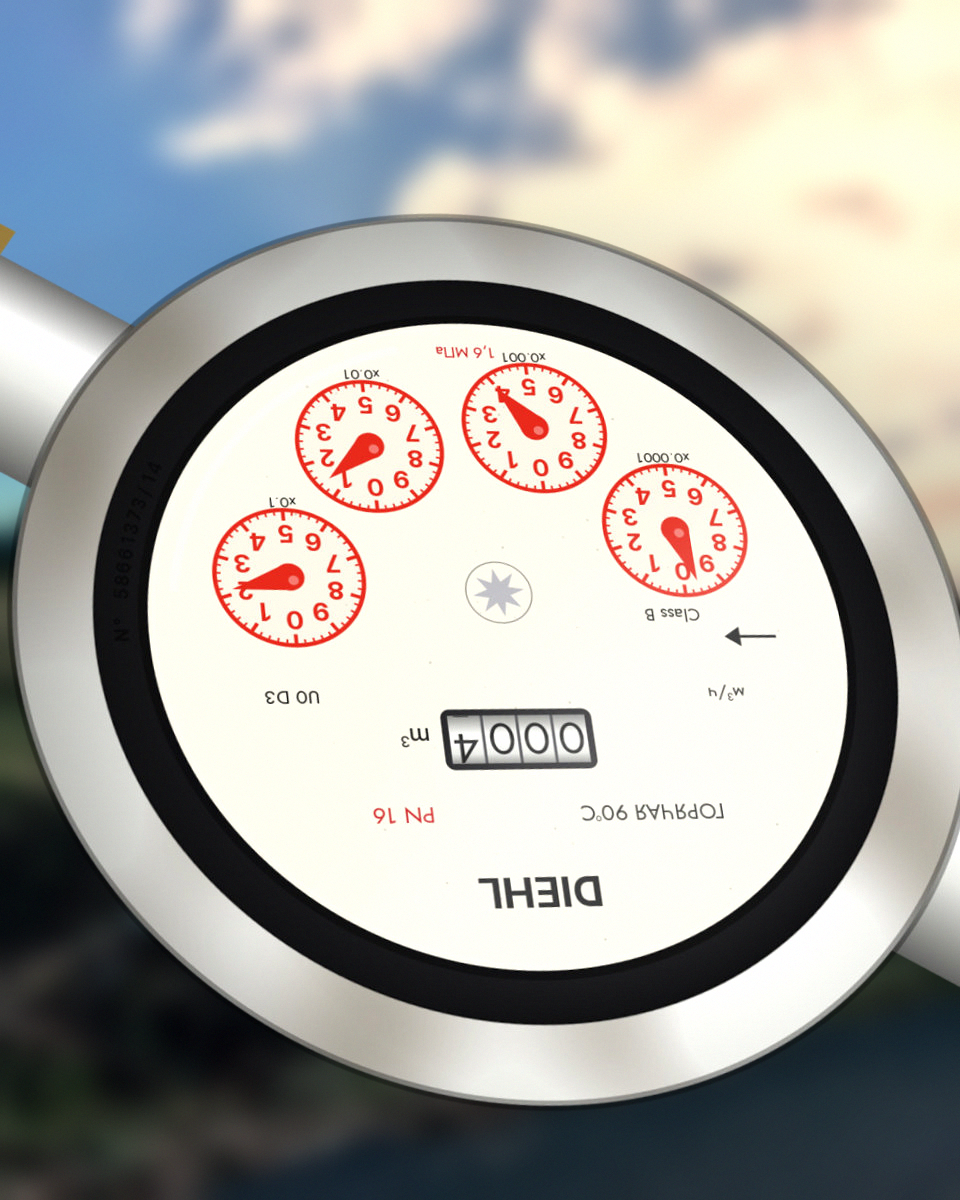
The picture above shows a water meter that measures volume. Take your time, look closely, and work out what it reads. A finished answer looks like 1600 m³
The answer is 4.2139 m³
